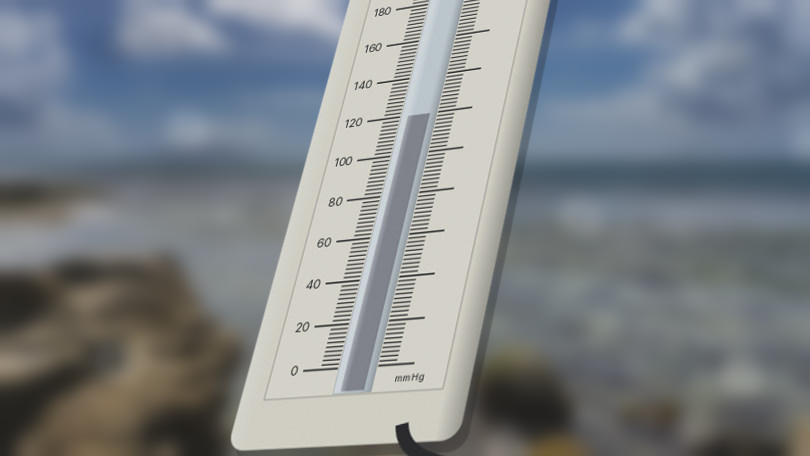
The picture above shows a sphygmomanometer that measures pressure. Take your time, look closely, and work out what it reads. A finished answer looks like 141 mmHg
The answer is 120 mmHg
